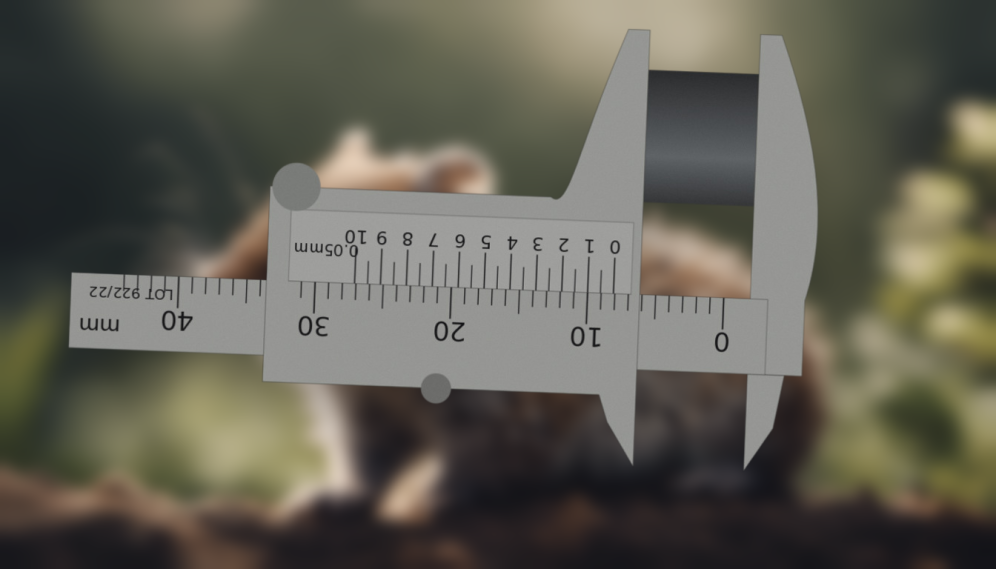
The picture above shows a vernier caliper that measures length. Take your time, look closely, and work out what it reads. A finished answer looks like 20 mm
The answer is 8.1 mm
